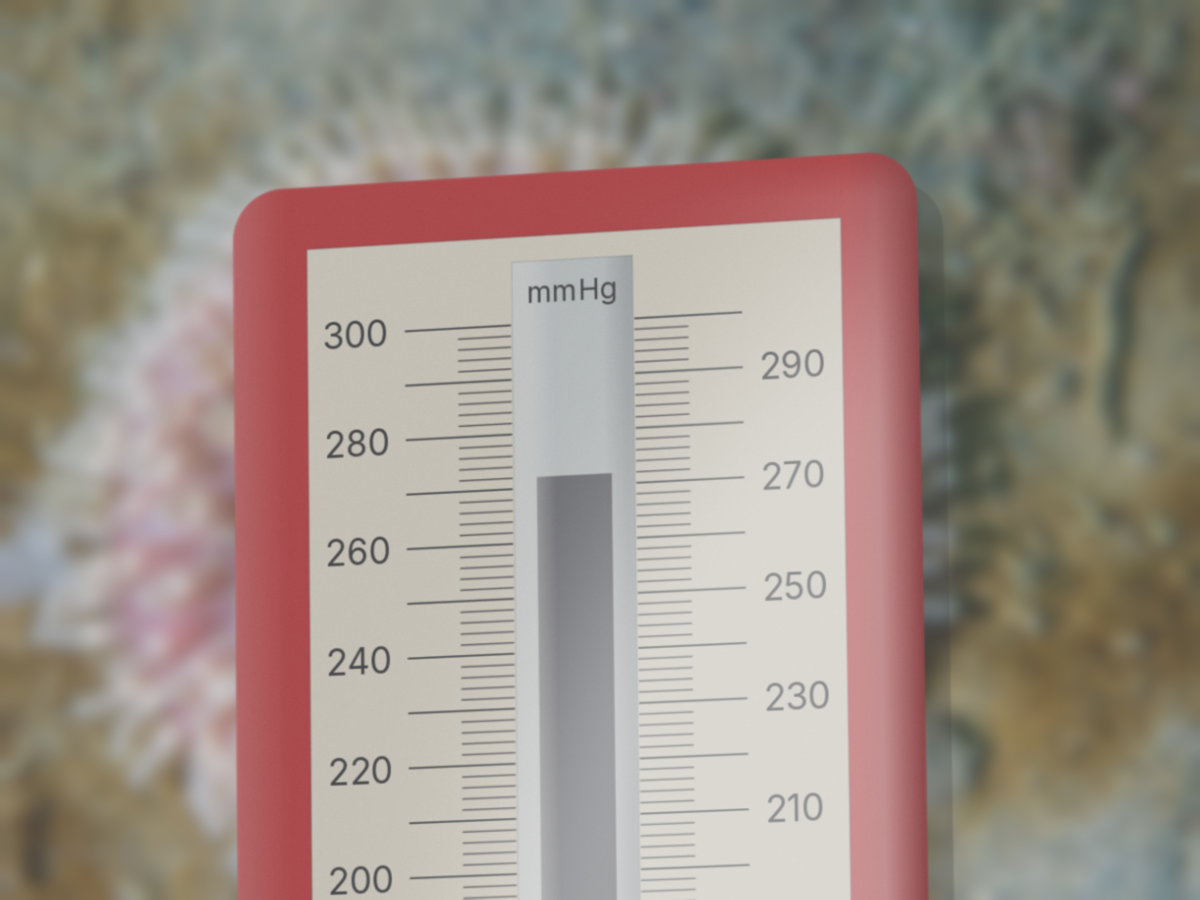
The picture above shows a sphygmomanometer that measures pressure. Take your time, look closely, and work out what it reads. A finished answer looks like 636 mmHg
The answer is 272 mmHg
